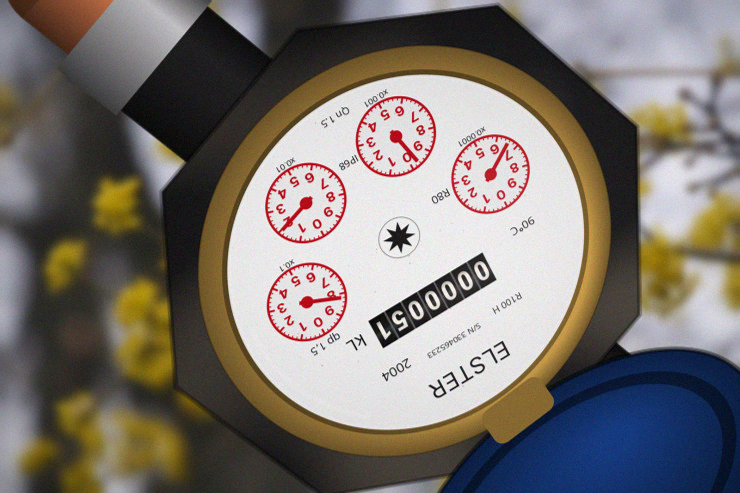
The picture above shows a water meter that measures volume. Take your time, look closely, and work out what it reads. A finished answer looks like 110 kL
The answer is 51.8196 kL
